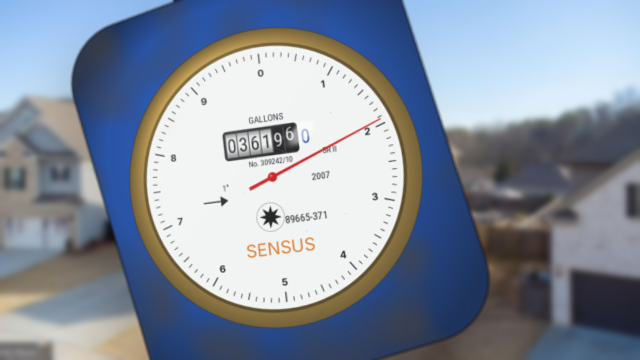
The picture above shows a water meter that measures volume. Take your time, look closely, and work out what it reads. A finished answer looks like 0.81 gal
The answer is 361961.9 gal
